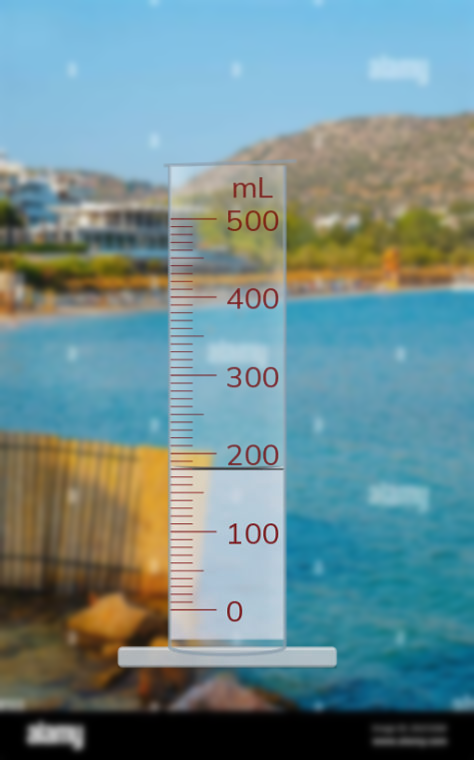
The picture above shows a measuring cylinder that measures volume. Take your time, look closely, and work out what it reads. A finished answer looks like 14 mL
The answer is 180 mL
